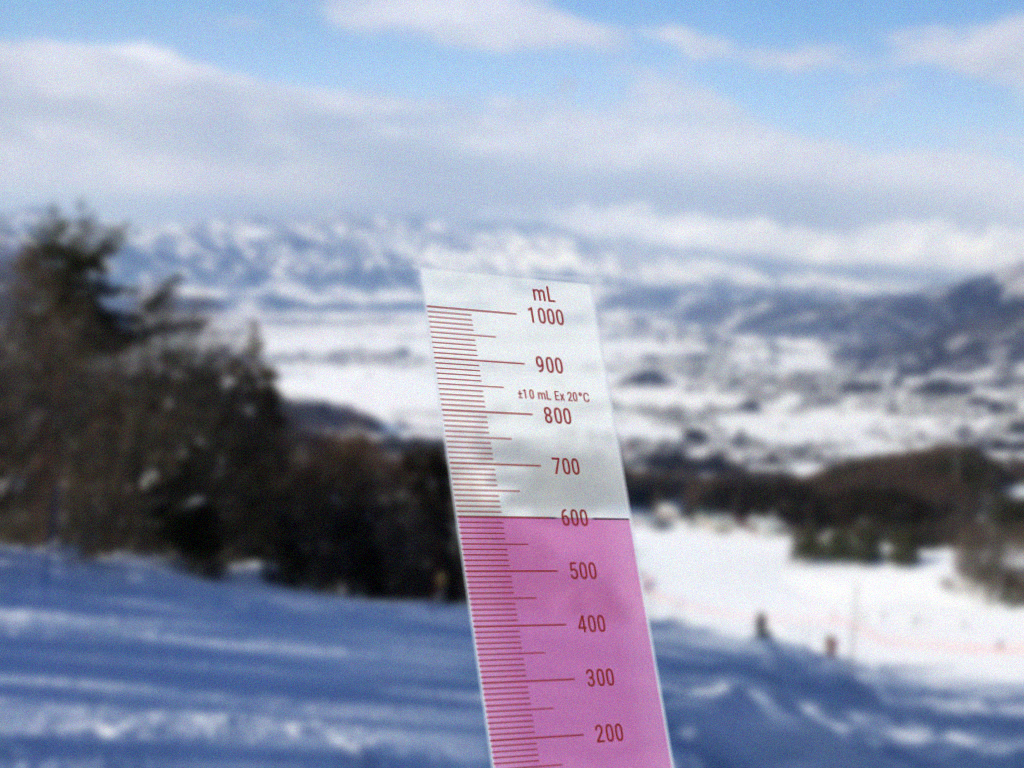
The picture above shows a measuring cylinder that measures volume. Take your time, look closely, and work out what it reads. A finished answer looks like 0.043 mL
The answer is 600 mL
